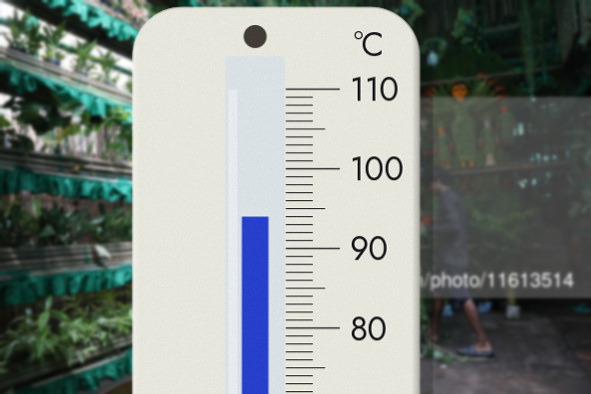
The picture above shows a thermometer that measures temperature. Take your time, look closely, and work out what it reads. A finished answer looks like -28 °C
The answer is 94 °C
